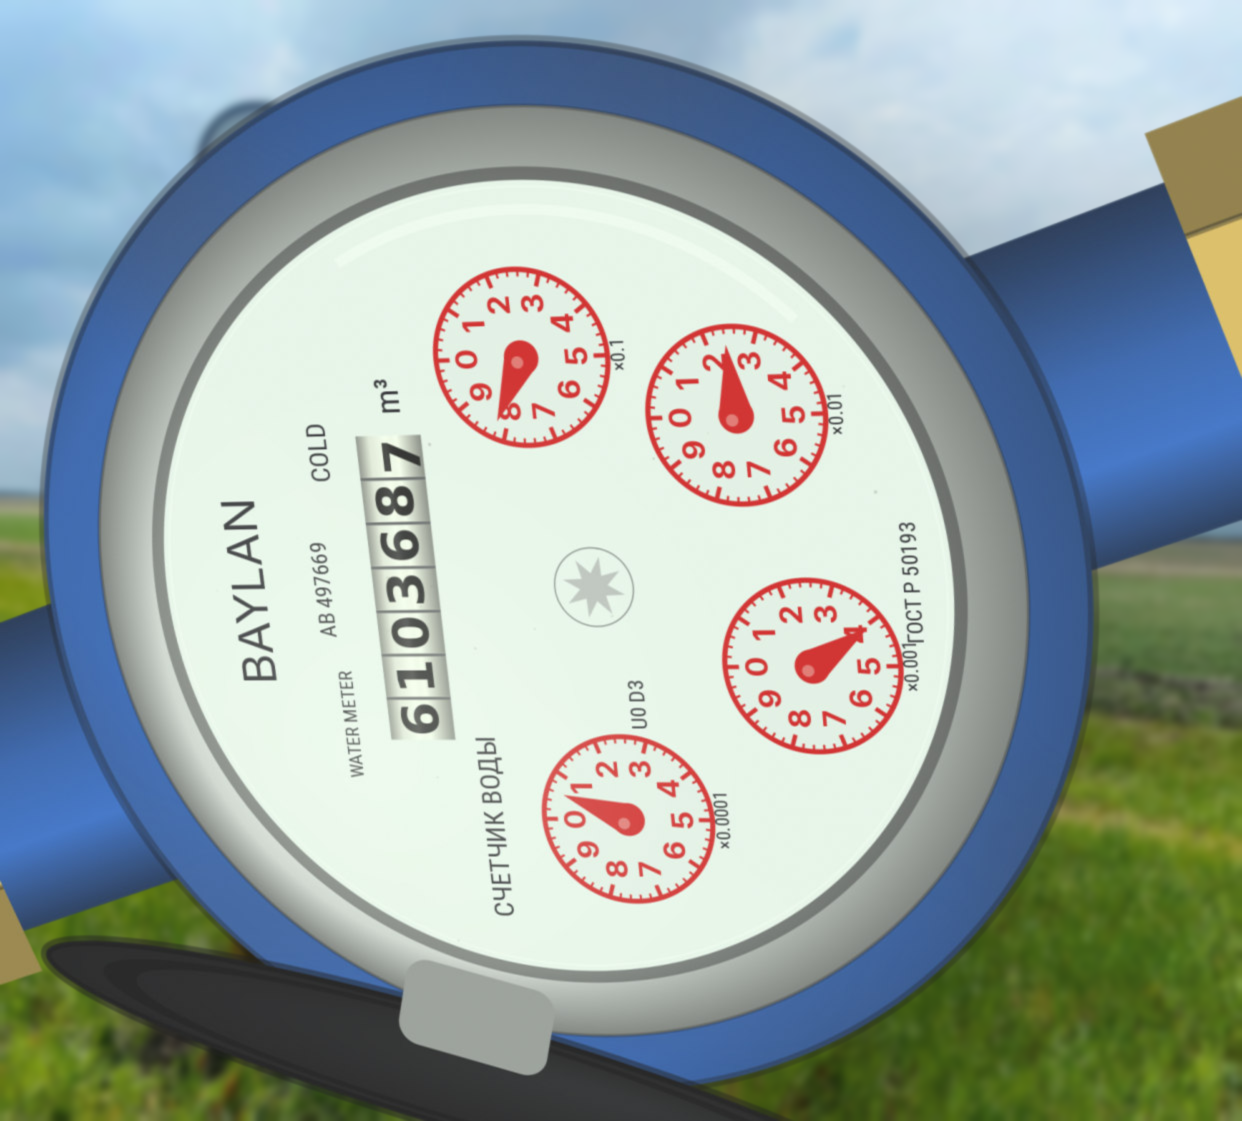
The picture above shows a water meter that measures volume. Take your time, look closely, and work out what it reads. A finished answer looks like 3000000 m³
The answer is 6103686.8240 m³
